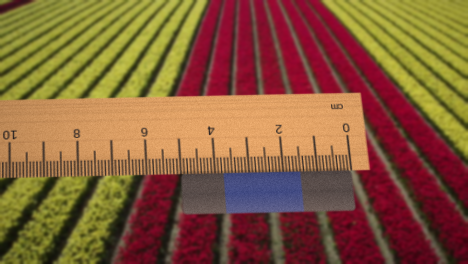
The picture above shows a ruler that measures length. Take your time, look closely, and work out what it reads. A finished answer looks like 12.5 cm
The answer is 5 cm
